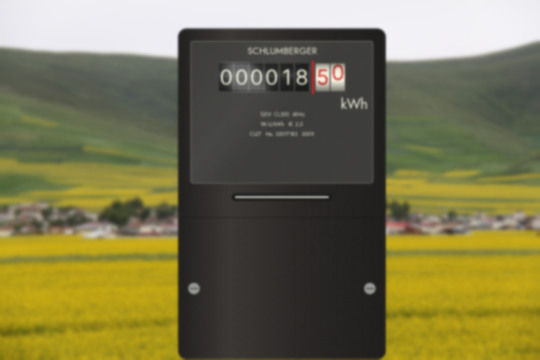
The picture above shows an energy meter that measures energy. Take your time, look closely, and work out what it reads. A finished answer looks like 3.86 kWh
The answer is 18.50 kWh
